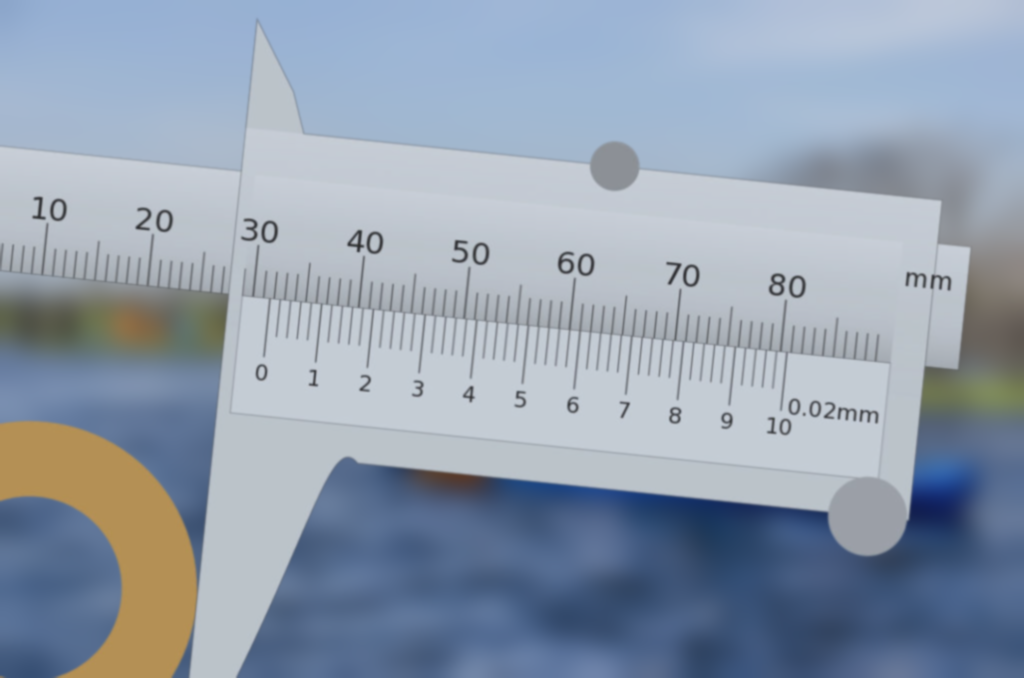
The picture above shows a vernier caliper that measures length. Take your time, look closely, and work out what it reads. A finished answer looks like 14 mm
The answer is 31.6 mm
